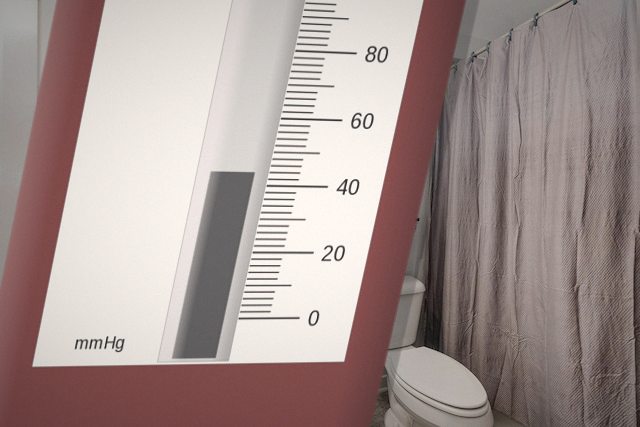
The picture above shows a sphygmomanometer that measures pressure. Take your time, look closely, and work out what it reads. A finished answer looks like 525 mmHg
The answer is 44 mmHg
